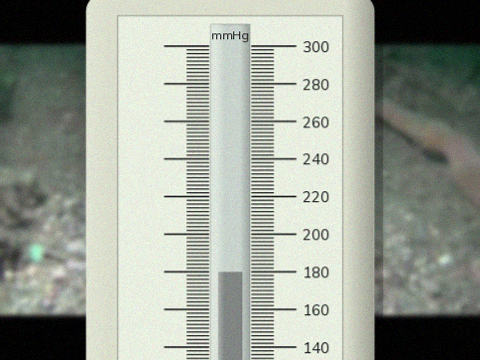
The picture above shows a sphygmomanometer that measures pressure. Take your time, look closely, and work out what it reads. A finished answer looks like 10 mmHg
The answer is 180 mmHg
